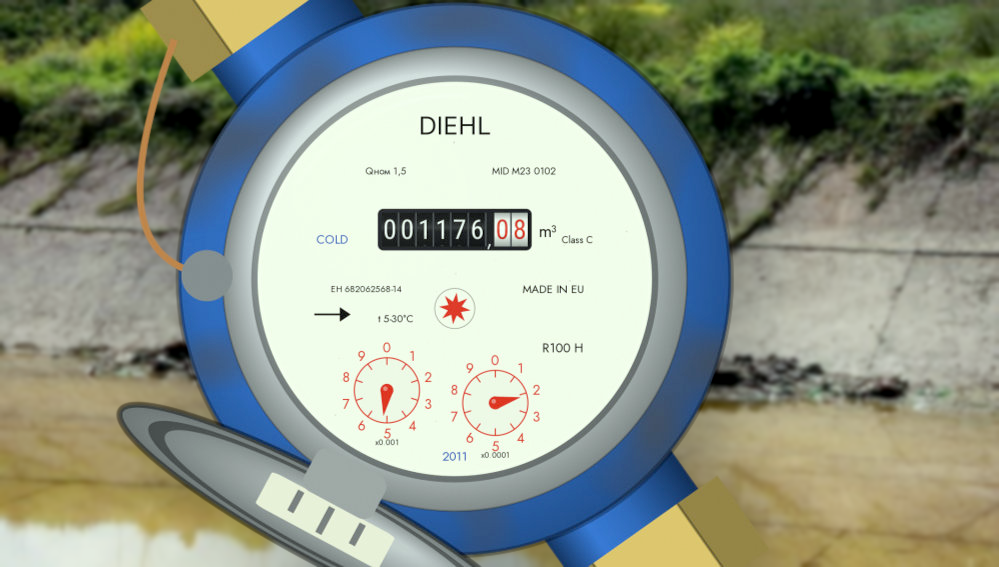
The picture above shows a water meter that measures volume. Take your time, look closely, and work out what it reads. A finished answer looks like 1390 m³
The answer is 1176.0852 m³
